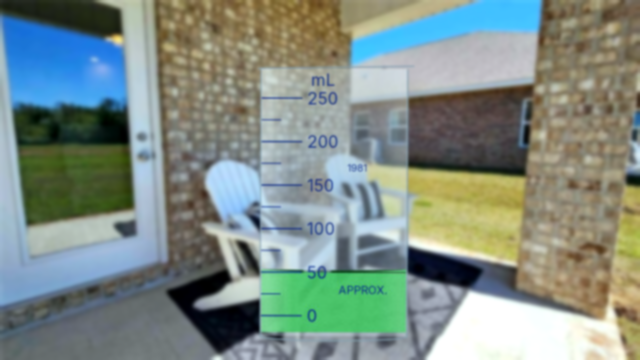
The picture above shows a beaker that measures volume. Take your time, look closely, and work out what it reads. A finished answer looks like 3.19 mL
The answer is 50 mL
